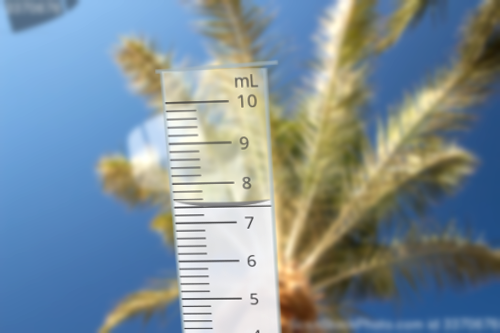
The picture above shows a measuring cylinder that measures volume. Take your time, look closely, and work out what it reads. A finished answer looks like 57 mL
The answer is 7.4 mL
